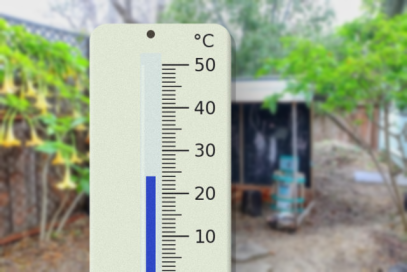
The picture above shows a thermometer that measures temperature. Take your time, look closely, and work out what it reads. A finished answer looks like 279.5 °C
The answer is 24 °C
